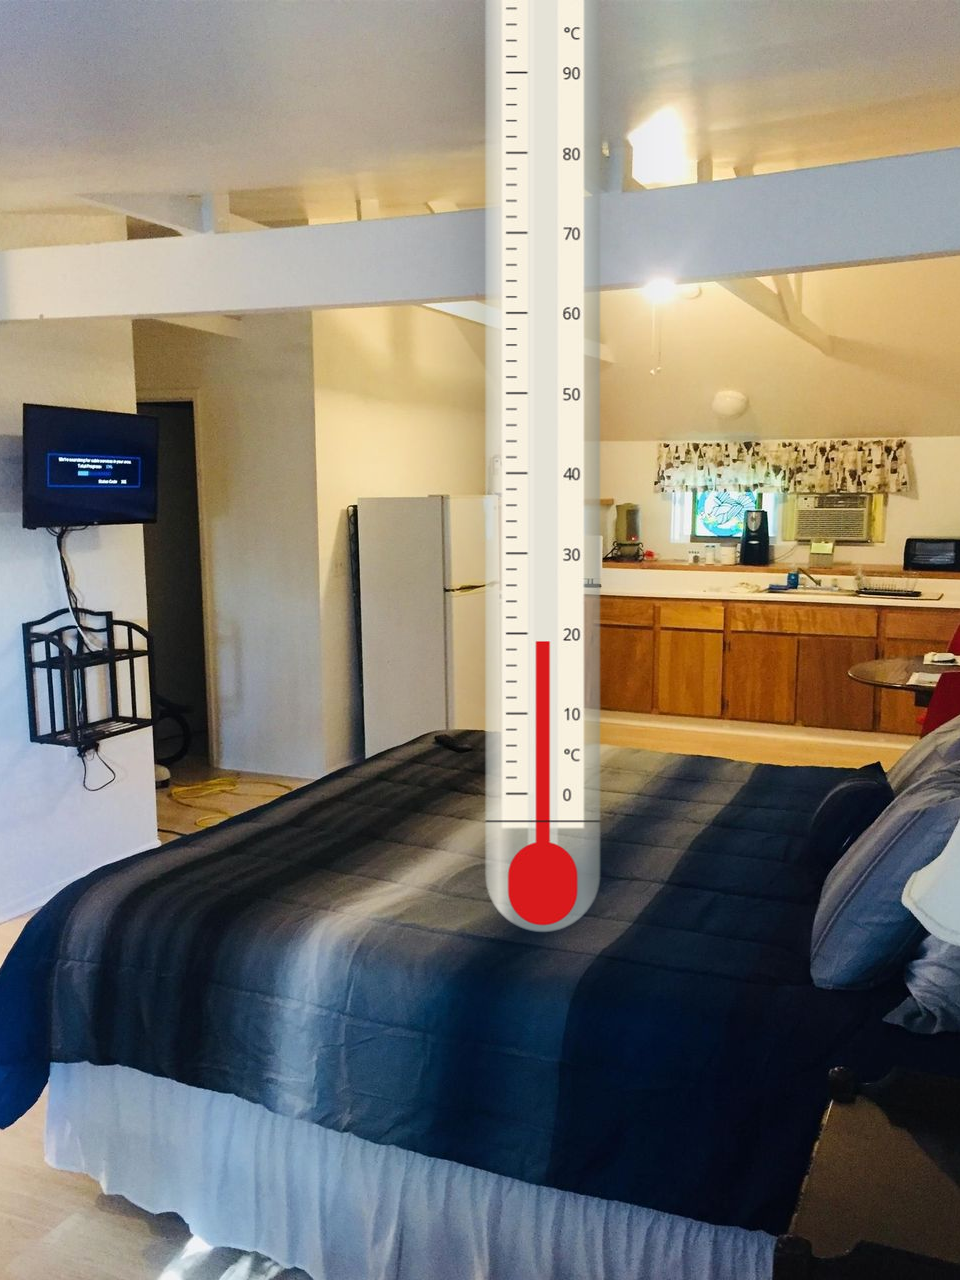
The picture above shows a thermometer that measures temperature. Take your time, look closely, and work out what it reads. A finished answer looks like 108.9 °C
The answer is 19 °C
